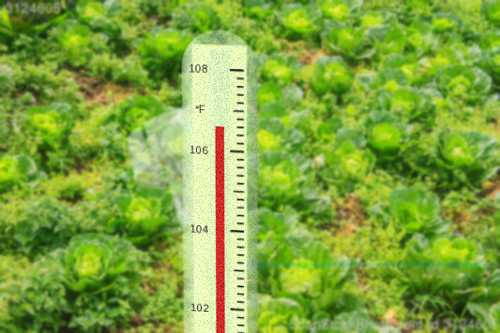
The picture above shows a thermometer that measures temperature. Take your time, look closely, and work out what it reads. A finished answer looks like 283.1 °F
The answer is 106.6 °F
